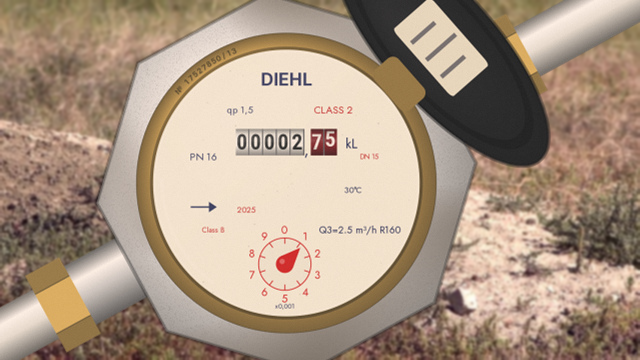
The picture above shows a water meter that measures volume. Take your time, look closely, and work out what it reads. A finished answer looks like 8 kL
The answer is 2.751 kL
